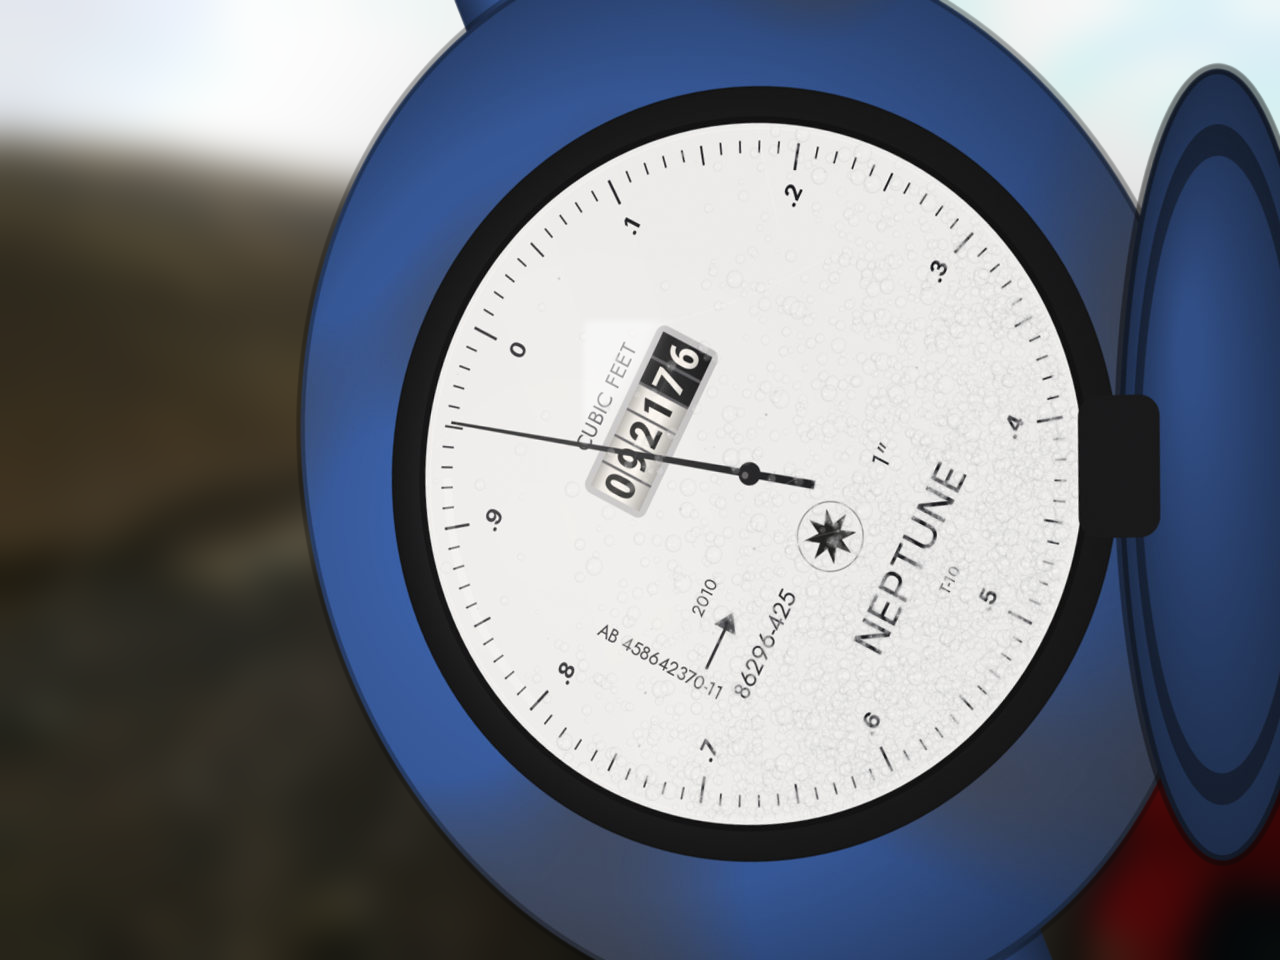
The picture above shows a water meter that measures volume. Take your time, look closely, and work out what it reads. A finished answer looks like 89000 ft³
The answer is 92175.95 ft³
